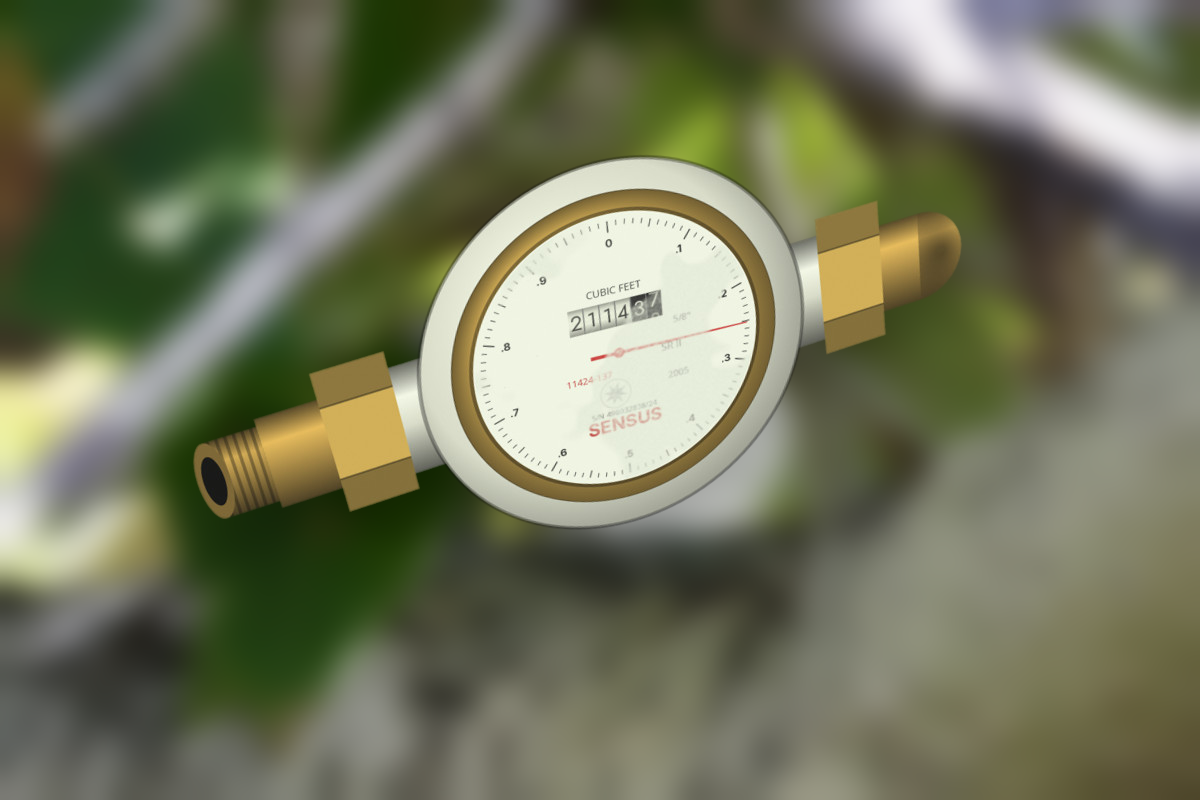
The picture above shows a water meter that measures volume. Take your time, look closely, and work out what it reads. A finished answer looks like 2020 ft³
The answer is 211437.25 ft³
